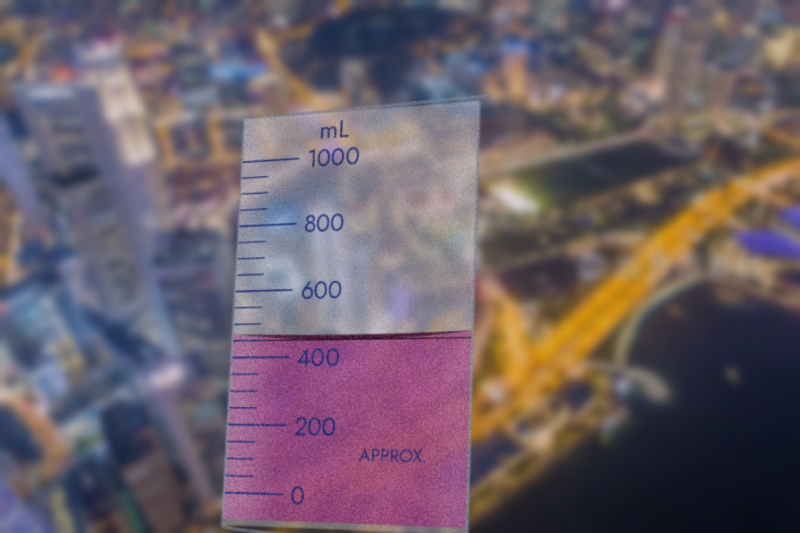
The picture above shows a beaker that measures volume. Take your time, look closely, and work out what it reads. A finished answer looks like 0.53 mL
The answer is 450 mL
